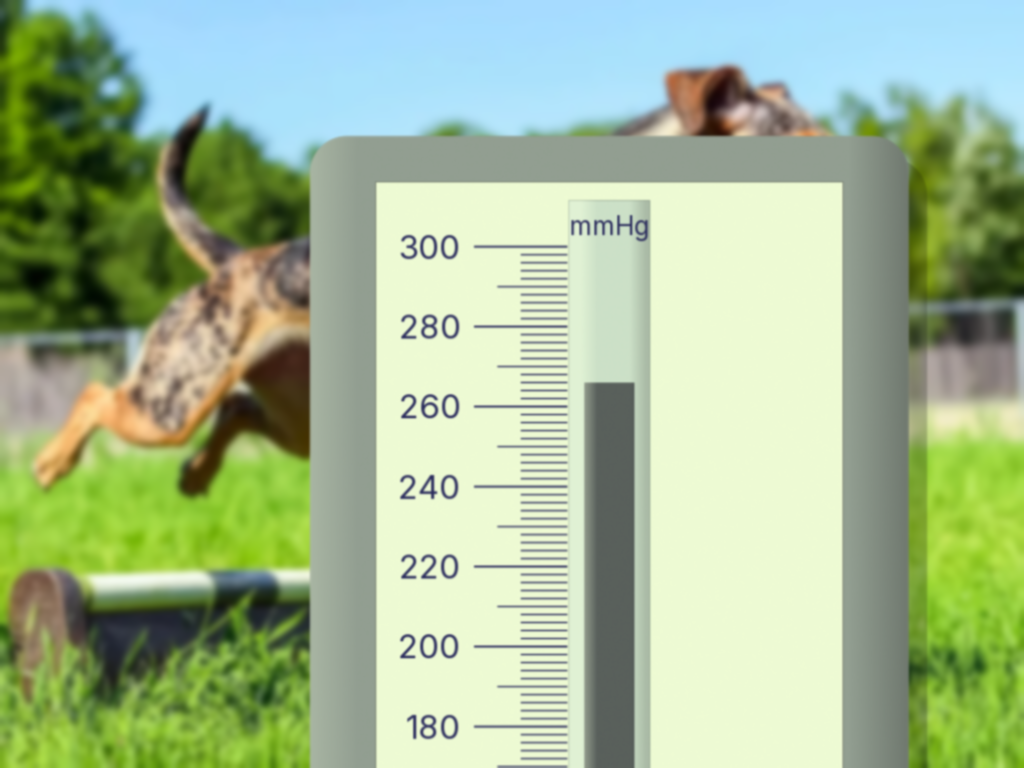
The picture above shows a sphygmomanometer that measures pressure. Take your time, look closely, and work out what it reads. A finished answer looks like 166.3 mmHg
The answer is 266 mmHg
